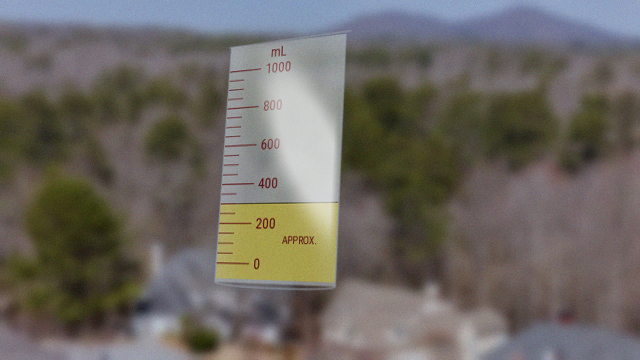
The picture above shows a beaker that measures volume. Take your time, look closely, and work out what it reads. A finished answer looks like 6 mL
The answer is 300 mL
